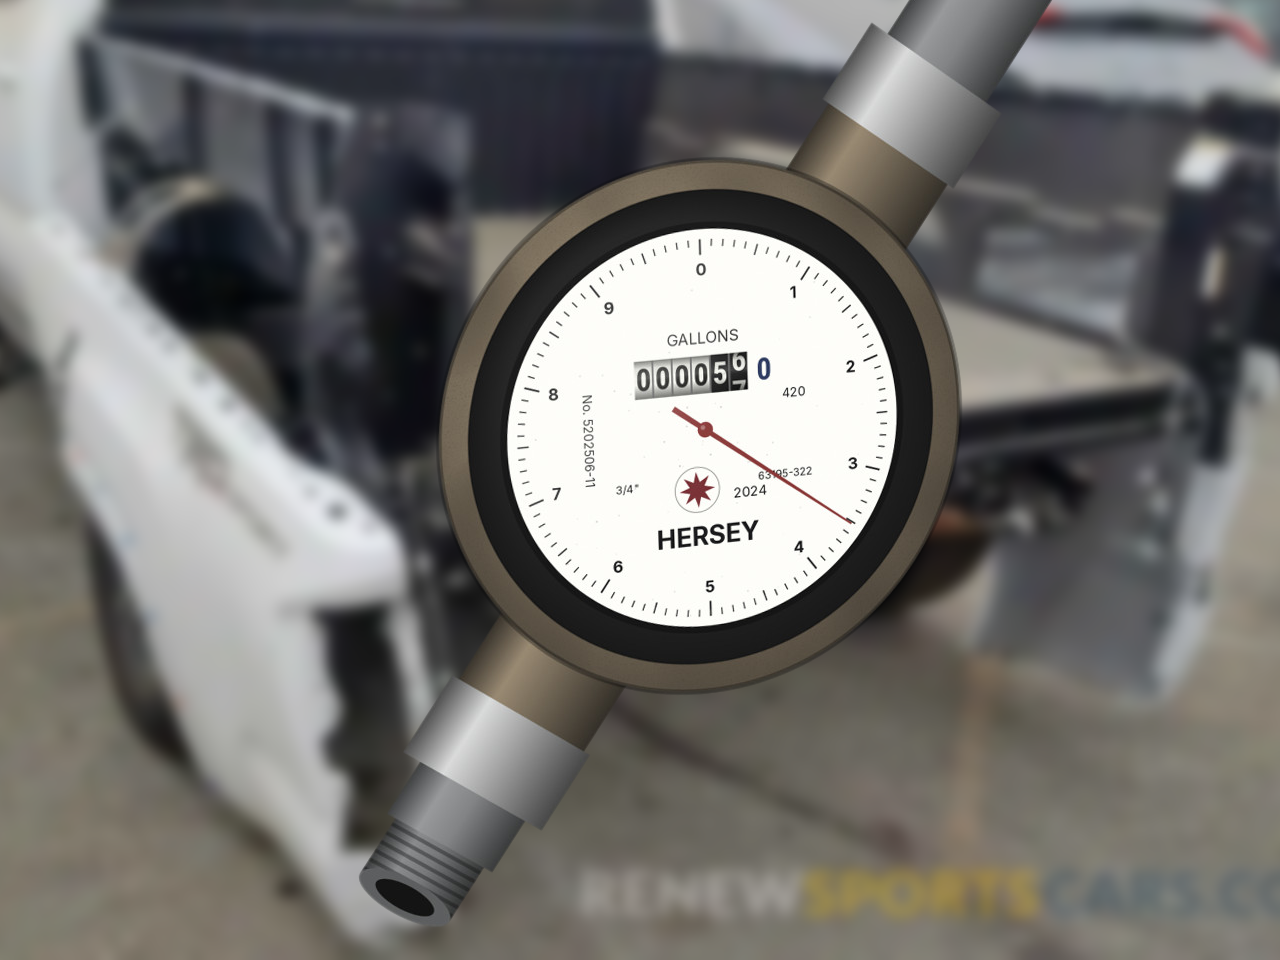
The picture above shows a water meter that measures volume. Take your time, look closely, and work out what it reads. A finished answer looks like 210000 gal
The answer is 563.5 gal
